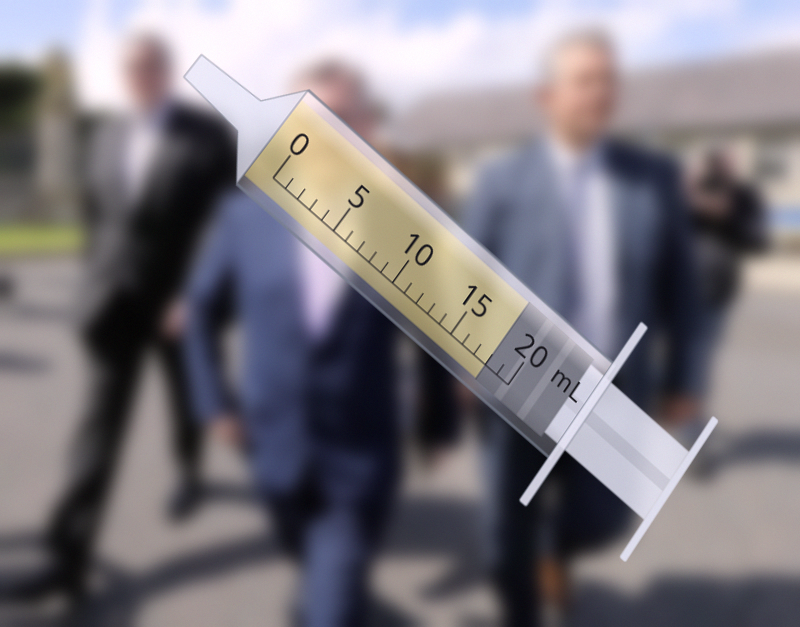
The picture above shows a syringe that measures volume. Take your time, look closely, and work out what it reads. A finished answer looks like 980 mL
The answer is 18 mL
